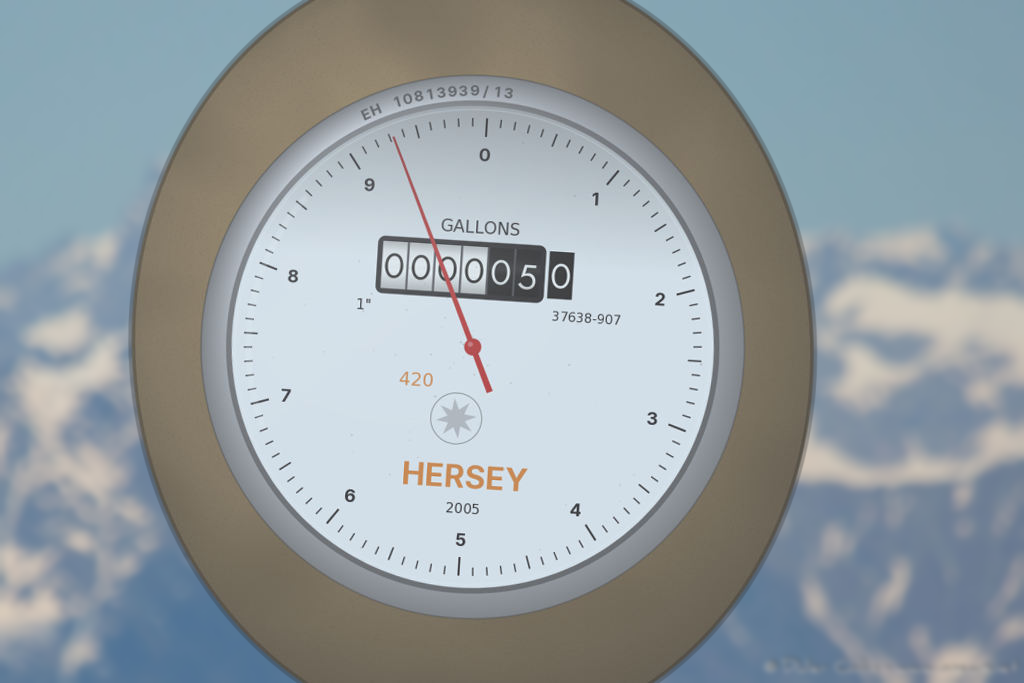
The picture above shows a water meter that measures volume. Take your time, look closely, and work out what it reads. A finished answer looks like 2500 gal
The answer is 49.3 gal
